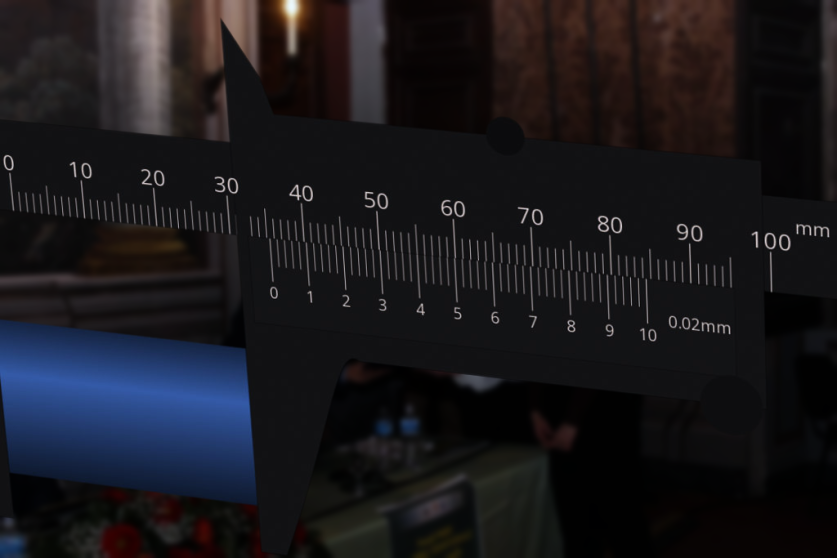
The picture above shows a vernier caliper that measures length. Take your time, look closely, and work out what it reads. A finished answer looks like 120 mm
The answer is 35.4 mm
